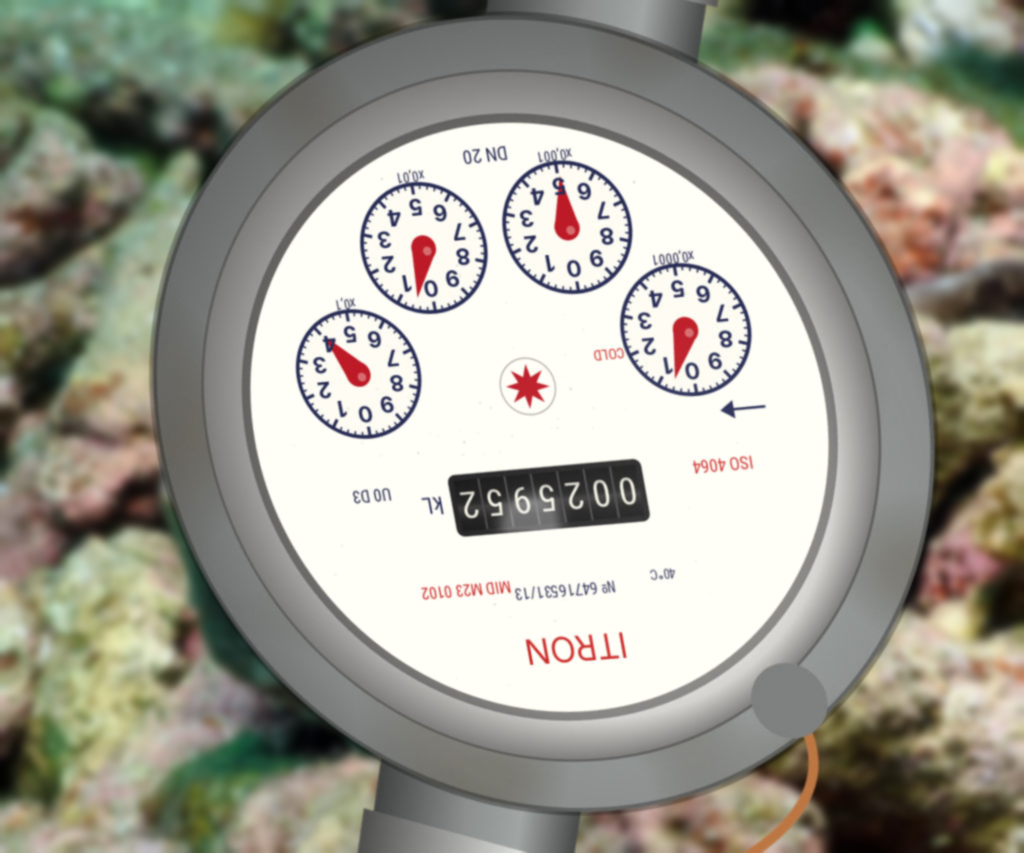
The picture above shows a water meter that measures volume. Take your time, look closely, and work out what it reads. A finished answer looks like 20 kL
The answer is 25952.4050 kL
